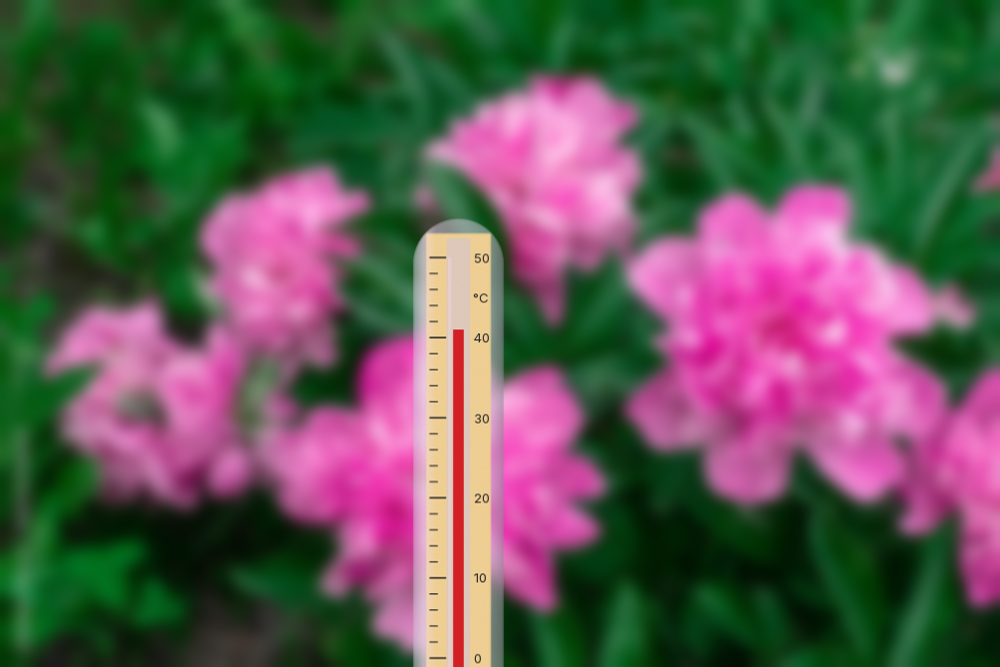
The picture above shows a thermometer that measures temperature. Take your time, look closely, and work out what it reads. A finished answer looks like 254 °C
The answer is 41 °C
